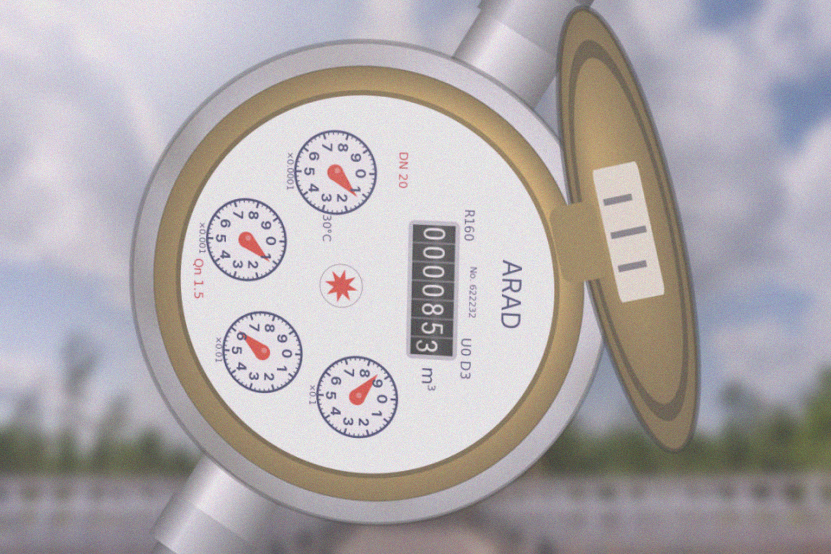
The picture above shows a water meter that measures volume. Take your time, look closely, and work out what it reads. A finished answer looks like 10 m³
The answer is 852.8611 m³
